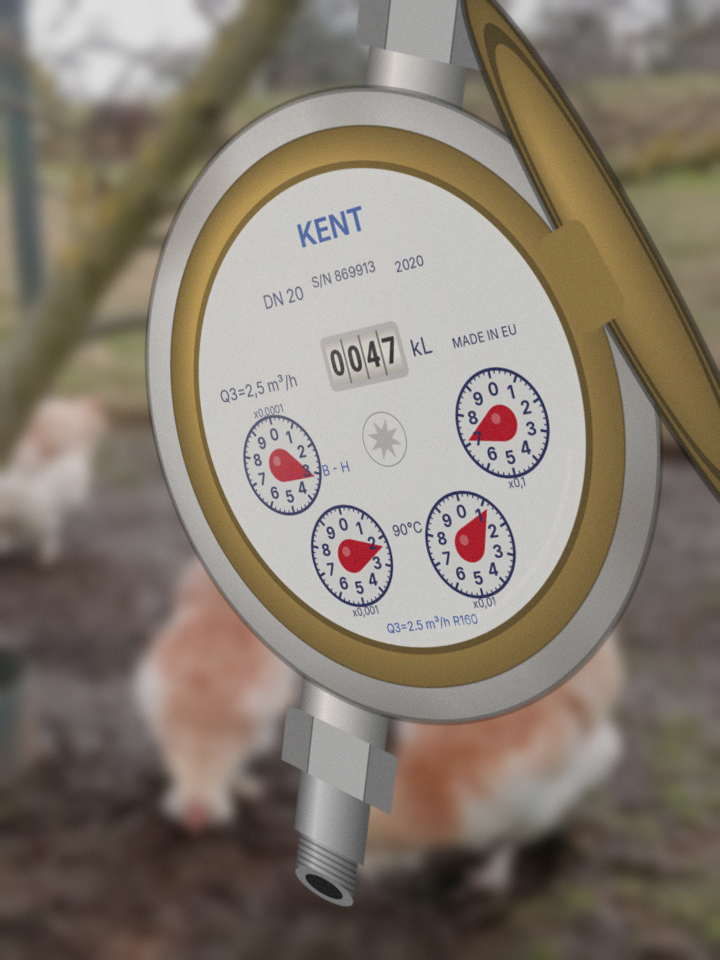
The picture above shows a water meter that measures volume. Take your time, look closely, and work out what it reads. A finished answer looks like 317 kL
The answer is 47.7123 kL
